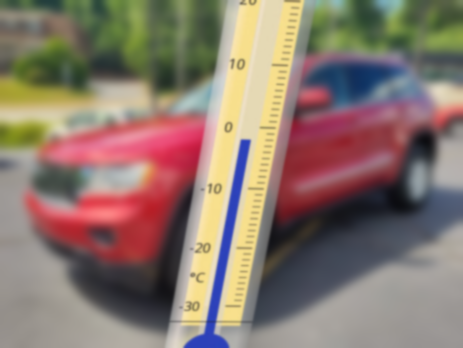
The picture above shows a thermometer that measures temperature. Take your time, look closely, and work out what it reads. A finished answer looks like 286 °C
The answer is -2 °C
